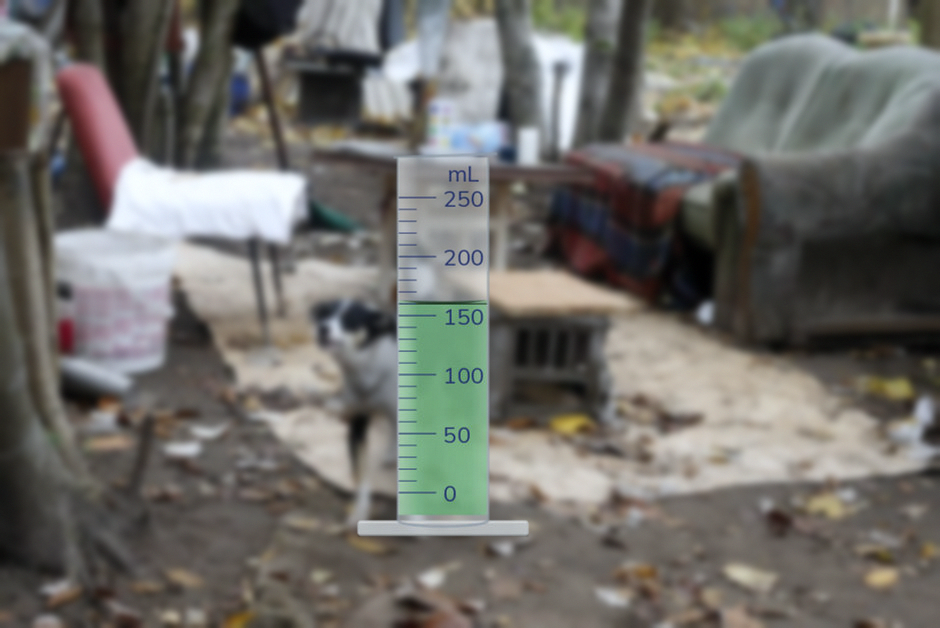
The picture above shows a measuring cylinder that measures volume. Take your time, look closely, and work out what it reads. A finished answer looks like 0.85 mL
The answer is 160 mL
